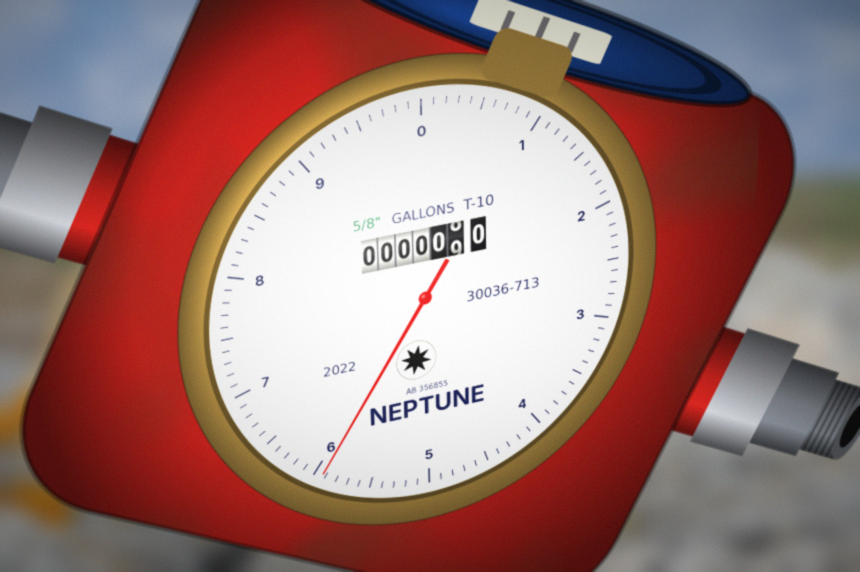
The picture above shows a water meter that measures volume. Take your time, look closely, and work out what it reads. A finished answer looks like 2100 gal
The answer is 85.9 gal
